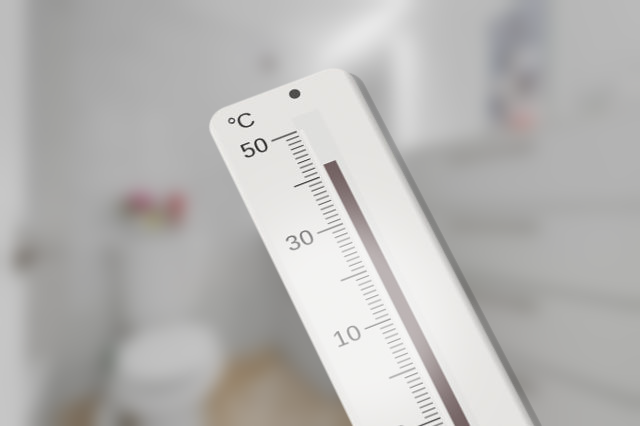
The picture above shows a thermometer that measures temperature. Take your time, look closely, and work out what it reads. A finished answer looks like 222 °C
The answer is 42 °C
